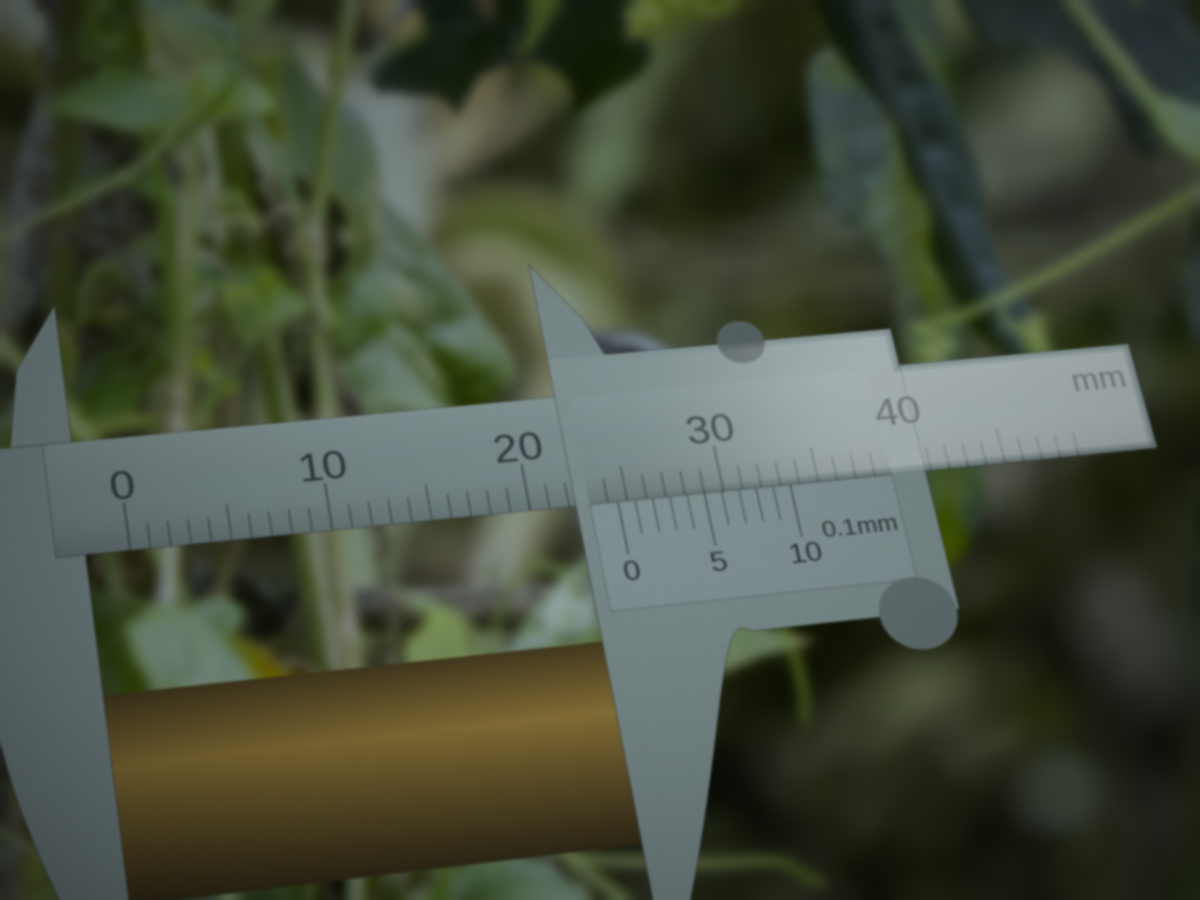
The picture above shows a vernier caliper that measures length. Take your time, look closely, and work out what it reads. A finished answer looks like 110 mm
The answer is 24.5 mm
